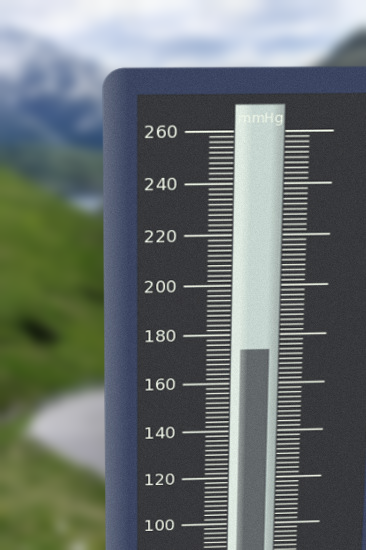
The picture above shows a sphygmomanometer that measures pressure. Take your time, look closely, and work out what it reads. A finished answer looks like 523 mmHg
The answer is 174 mmHg
